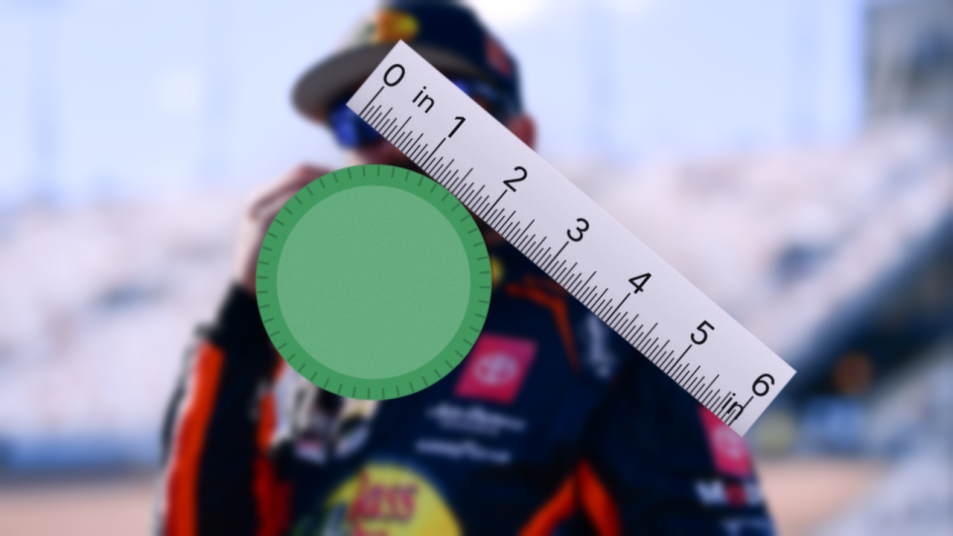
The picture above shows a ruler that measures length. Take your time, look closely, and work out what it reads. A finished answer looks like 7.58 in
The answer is 2.9375 in
